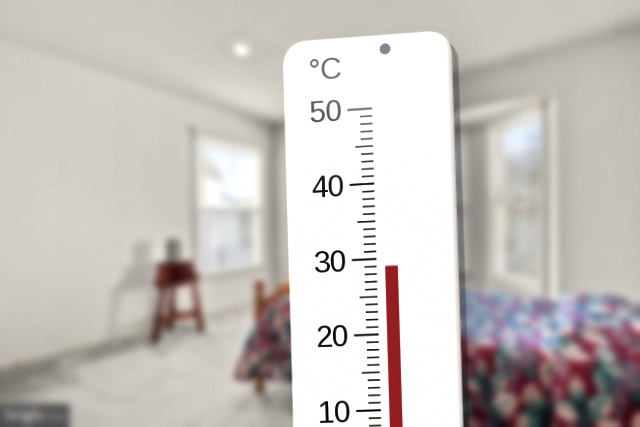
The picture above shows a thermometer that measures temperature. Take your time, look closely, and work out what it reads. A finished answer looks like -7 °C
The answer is 29 °C
